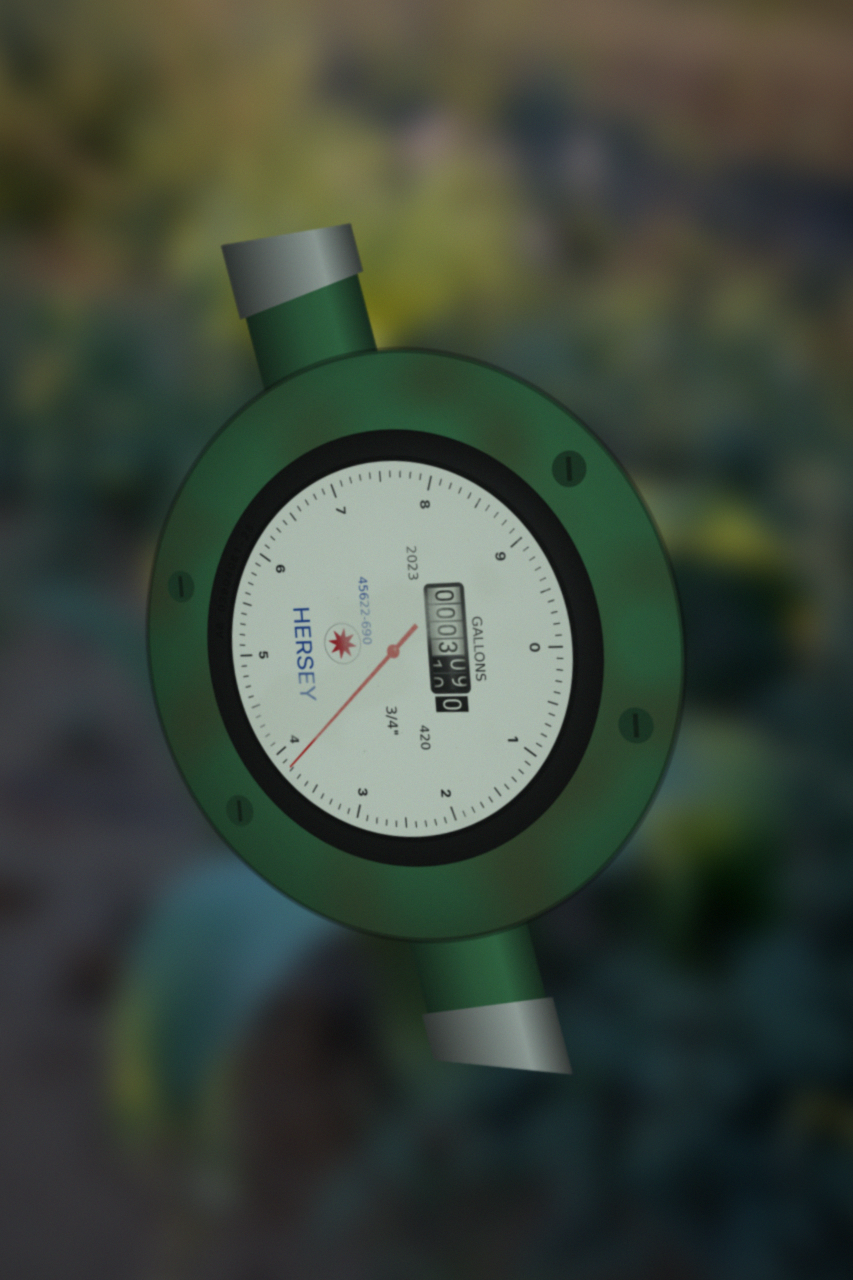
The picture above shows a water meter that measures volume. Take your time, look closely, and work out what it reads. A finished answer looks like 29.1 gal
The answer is 3093.8 gal
